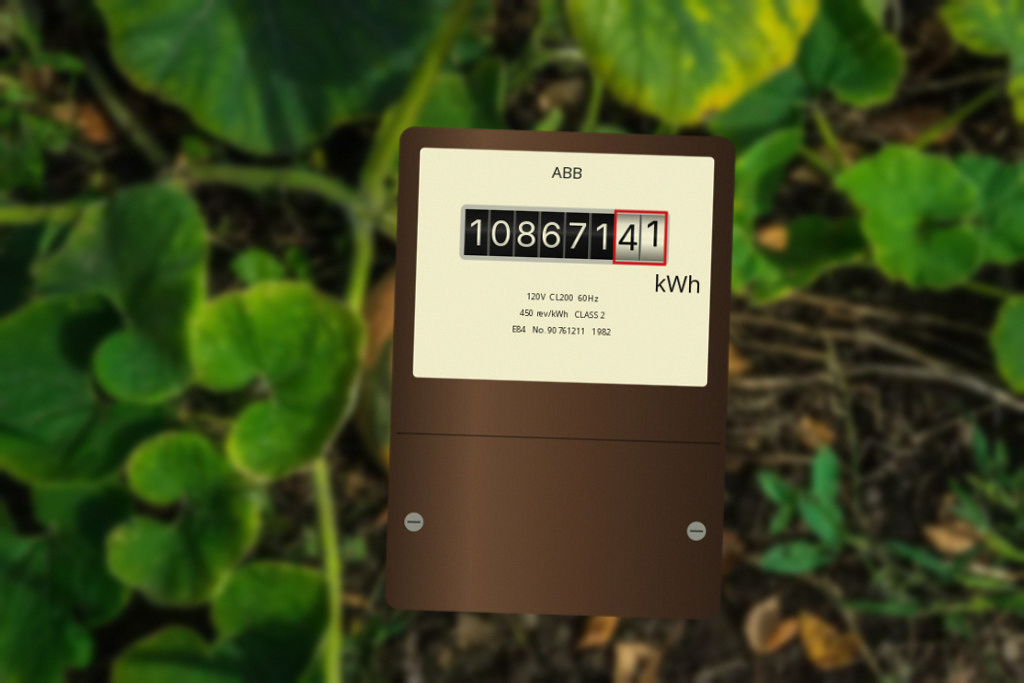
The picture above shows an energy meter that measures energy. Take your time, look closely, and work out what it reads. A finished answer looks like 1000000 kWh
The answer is 108671.41 kWh
